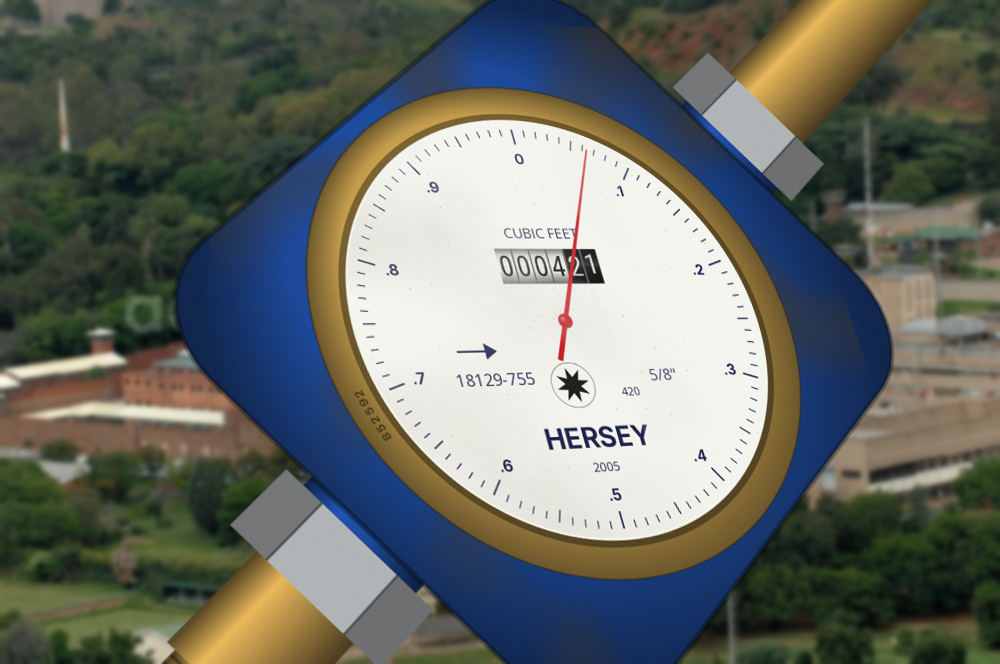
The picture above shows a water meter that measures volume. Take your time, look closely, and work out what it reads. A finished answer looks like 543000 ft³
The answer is 421.06 ft³
